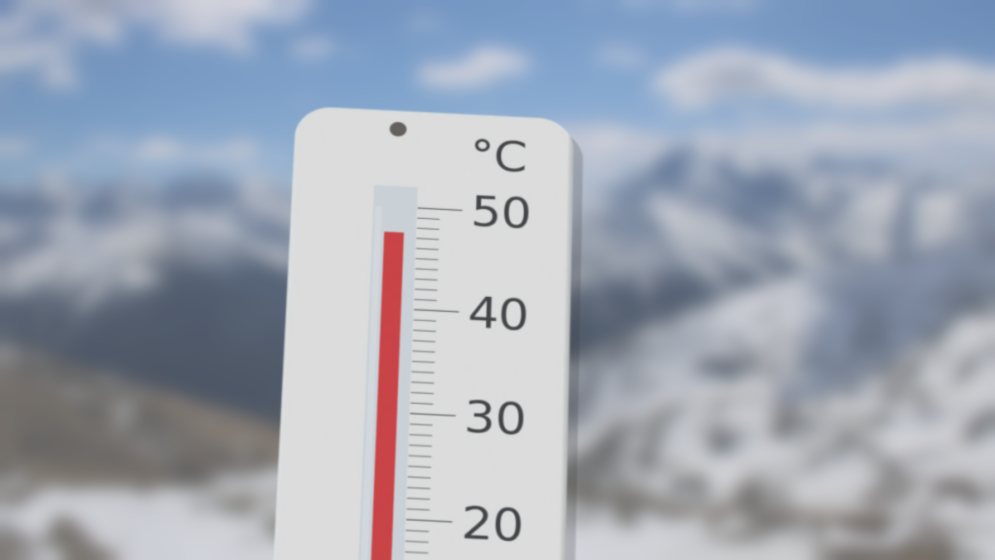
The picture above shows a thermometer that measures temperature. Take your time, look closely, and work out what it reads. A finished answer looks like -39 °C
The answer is 47.5 °C
